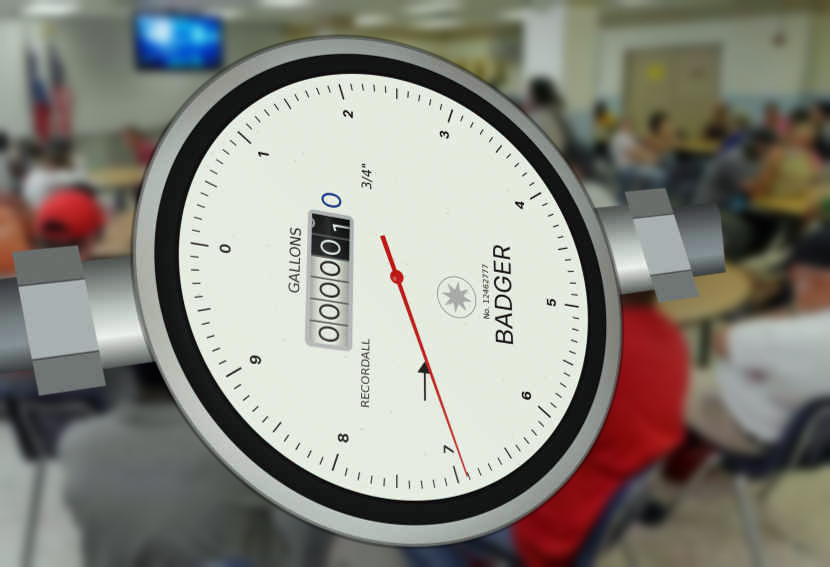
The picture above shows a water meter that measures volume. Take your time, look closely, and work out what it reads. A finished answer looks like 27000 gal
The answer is 6.9 gal
